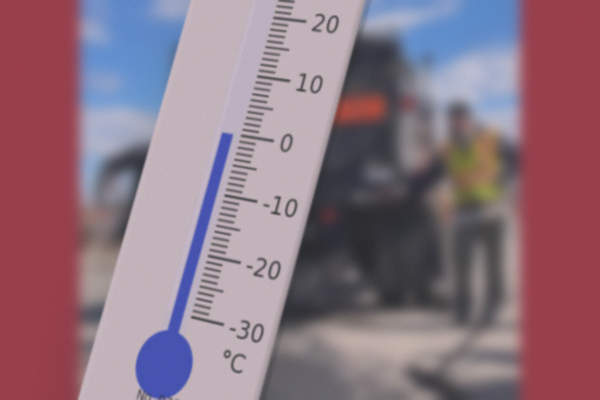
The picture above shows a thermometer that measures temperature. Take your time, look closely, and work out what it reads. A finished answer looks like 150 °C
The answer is 0 °C
